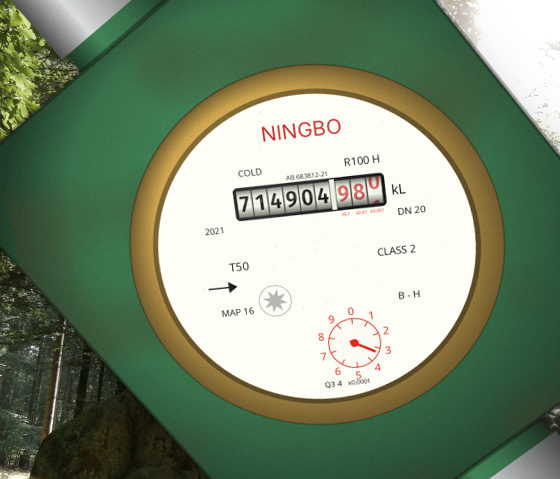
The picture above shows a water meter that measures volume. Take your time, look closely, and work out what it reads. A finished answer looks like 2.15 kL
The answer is 714904.9803 kL
